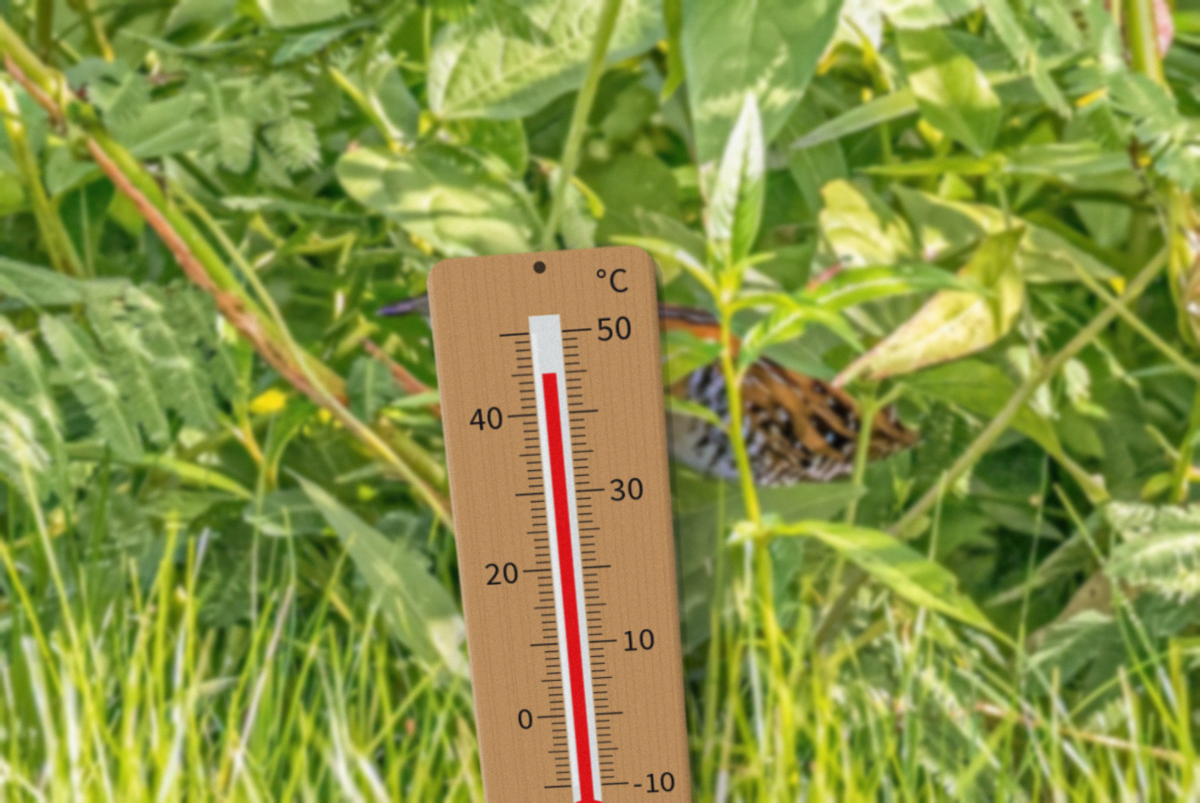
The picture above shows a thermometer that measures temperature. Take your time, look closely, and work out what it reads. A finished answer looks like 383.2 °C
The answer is 45 °C
